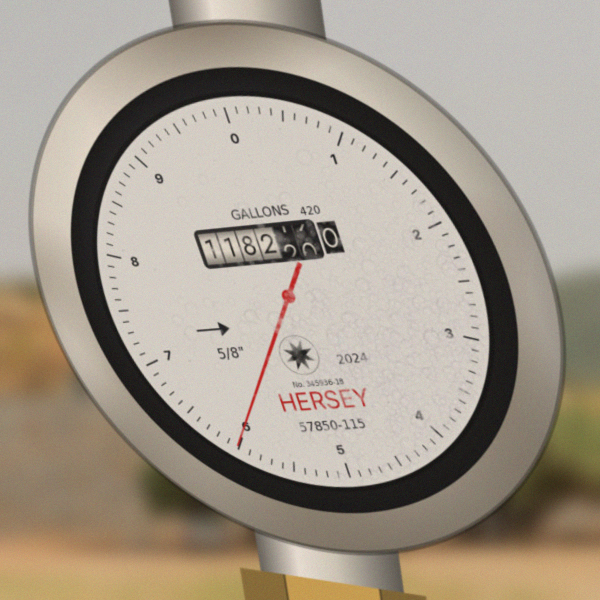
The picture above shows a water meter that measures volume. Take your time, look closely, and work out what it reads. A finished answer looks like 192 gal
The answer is 1182196.0 gal
